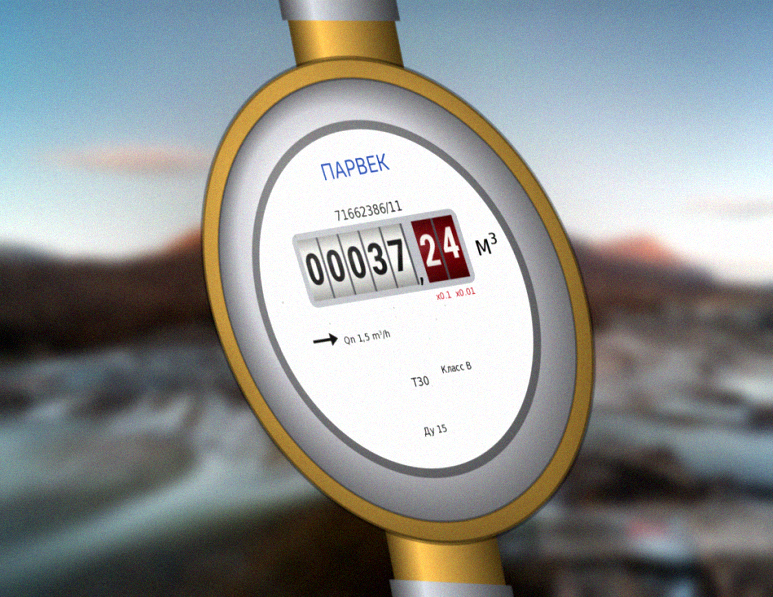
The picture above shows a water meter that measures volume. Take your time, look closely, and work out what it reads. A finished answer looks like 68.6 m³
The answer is 37.24 m³
